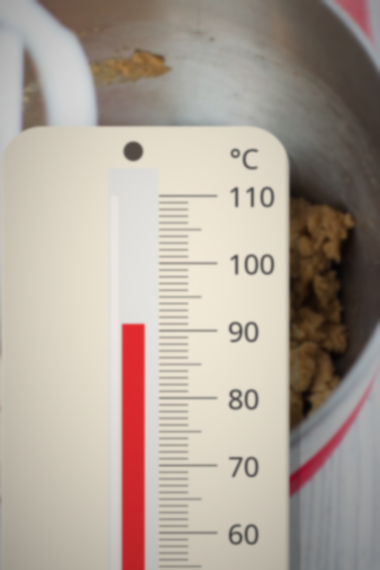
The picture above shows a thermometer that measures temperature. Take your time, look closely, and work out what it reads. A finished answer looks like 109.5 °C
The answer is 91 °C
